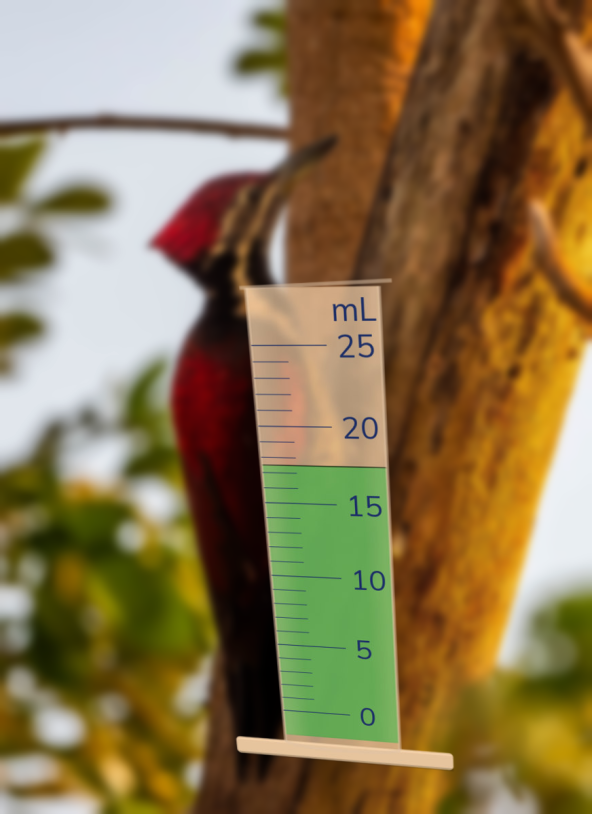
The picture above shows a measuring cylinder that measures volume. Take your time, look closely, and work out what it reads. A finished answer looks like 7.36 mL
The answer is 17.5 mL
